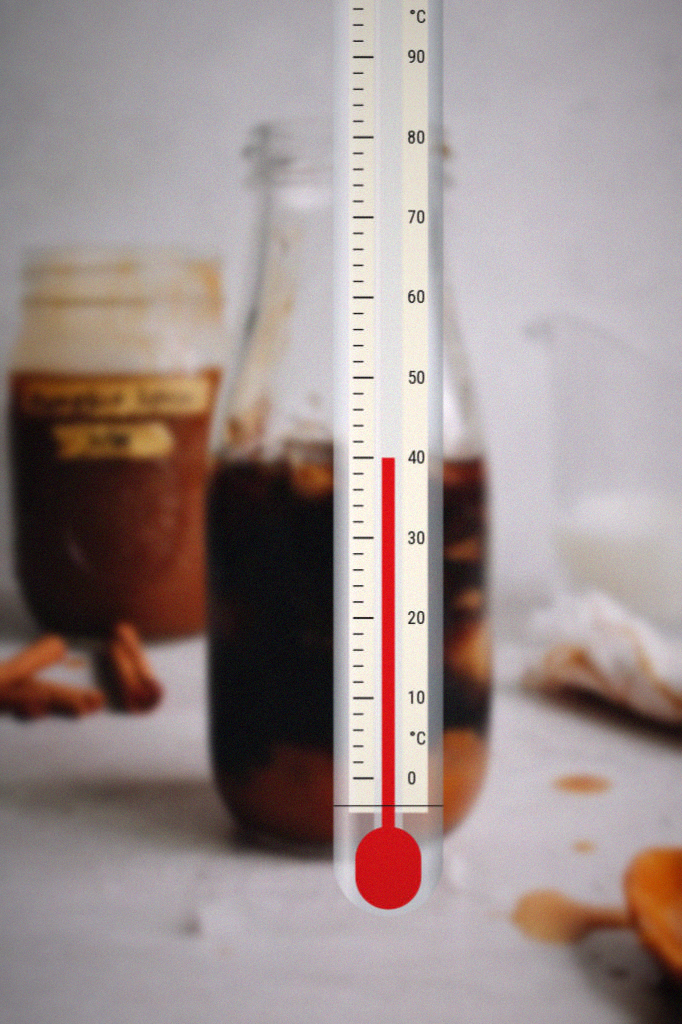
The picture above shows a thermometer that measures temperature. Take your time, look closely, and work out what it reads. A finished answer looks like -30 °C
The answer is 40 °C
